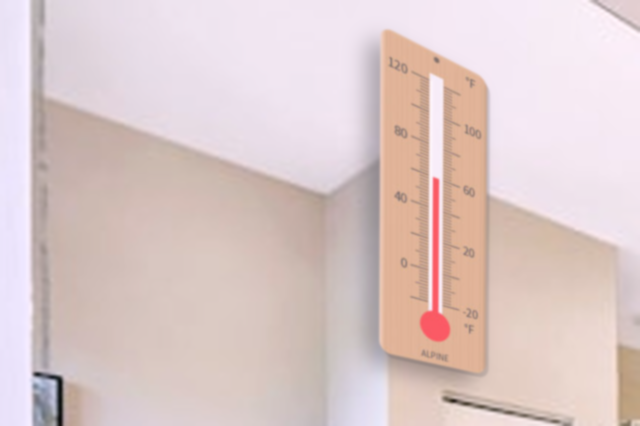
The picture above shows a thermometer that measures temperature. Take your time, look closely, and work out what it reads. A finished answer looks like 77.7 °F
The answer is 60 °F
